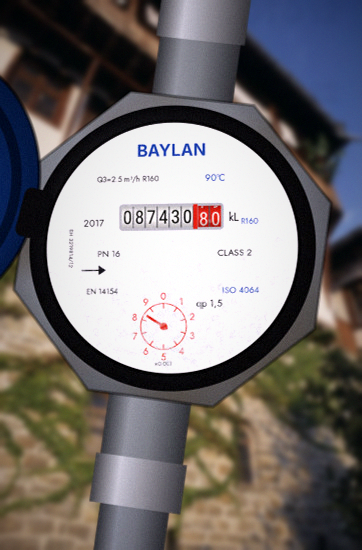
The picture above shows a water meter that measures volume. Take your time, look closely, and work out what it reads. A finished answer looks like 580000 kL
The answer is 87430.798 kL
